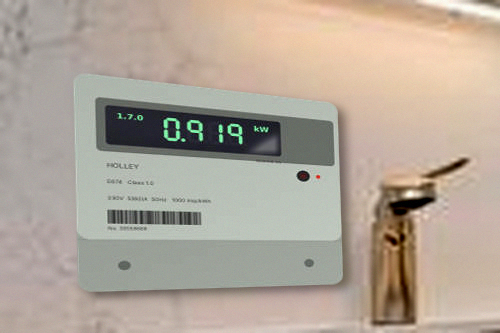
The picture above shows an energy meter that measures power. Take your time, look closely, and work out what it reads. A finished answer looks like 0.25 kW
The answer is 0.919 kW
